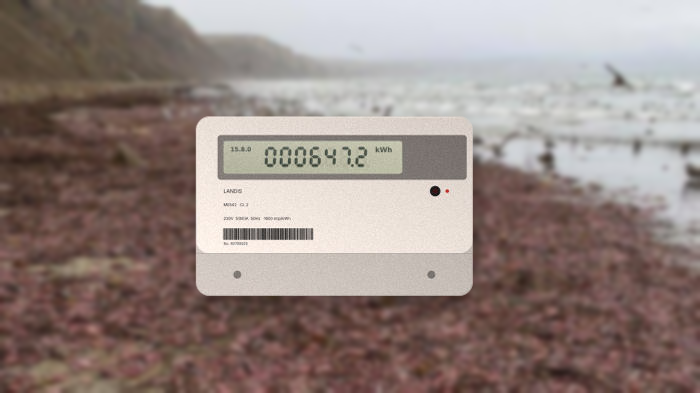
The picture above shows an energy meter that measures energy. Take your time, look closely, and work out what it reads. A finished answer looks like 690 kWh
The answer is 647.2 kWh
